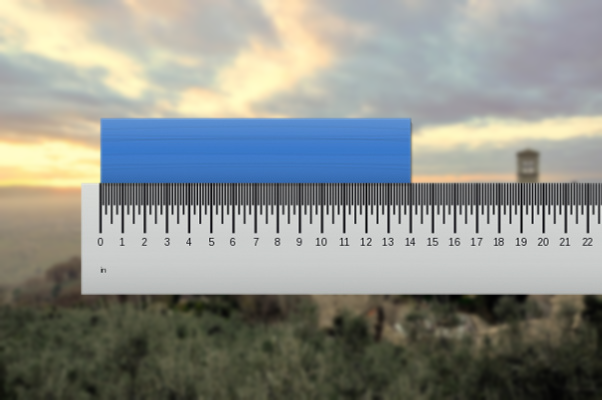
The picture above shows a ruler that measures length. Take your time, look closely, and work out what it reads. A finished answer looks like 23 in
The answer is 14 in
